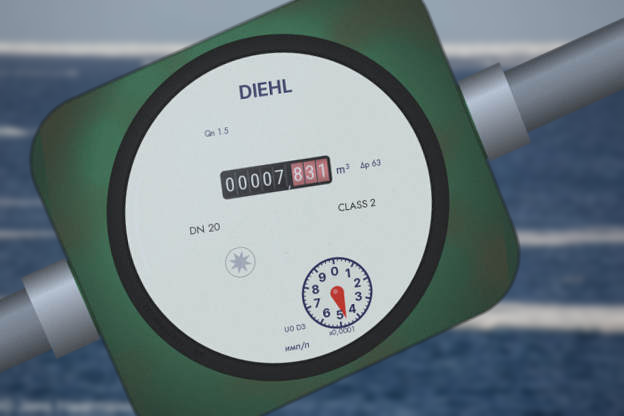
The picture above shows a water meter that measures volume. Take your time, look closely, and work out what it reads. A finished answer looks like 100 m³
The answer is 7.8314 m³
